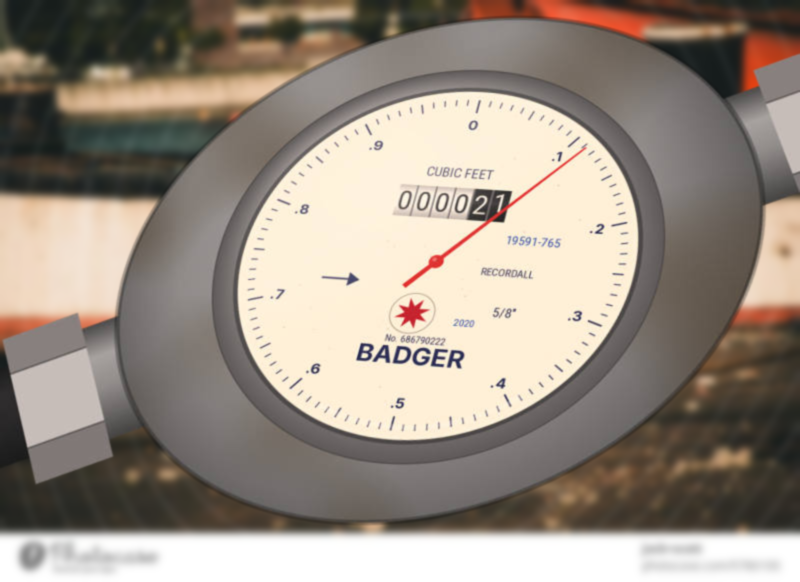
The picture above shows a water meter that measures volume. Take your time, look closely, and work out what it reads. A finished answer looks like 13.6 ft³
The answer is 21.11 ft³
